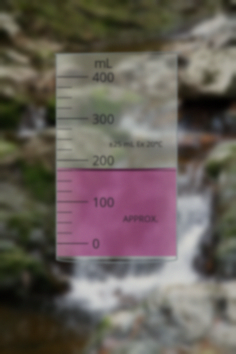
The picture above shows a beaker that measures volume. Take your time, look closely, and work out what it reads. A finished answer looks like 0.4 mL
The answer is 175 mL
